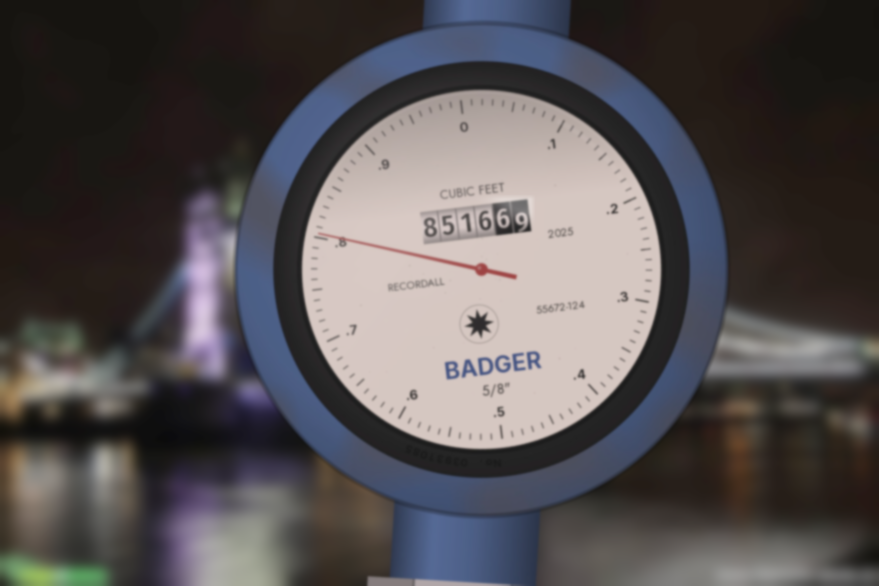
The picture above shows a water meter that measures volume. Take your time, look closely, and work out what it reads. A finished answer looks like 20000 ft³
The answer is 851668.80 ft³
